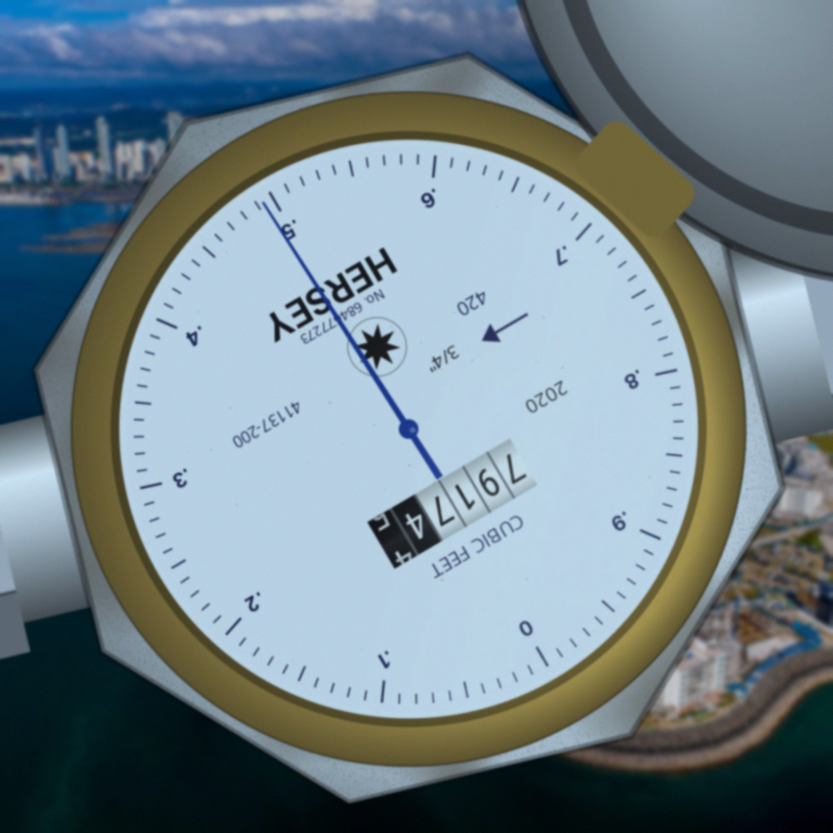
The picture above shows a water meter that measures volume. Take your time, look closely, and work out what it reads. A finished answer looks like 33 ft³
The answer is 791744.49 ft³
